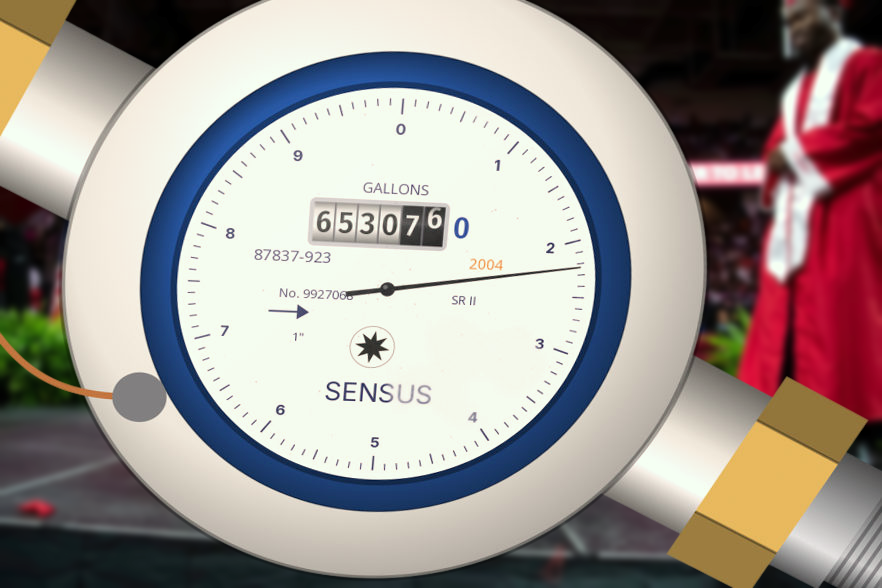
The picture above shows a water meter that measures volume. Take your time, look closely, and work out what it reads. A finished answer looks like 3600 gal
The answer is 6530762.2 gal
